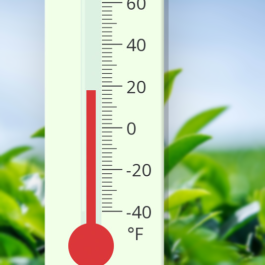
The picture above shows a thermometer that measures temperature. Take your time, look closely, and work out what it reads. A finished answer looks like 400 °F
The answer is 18 °F
